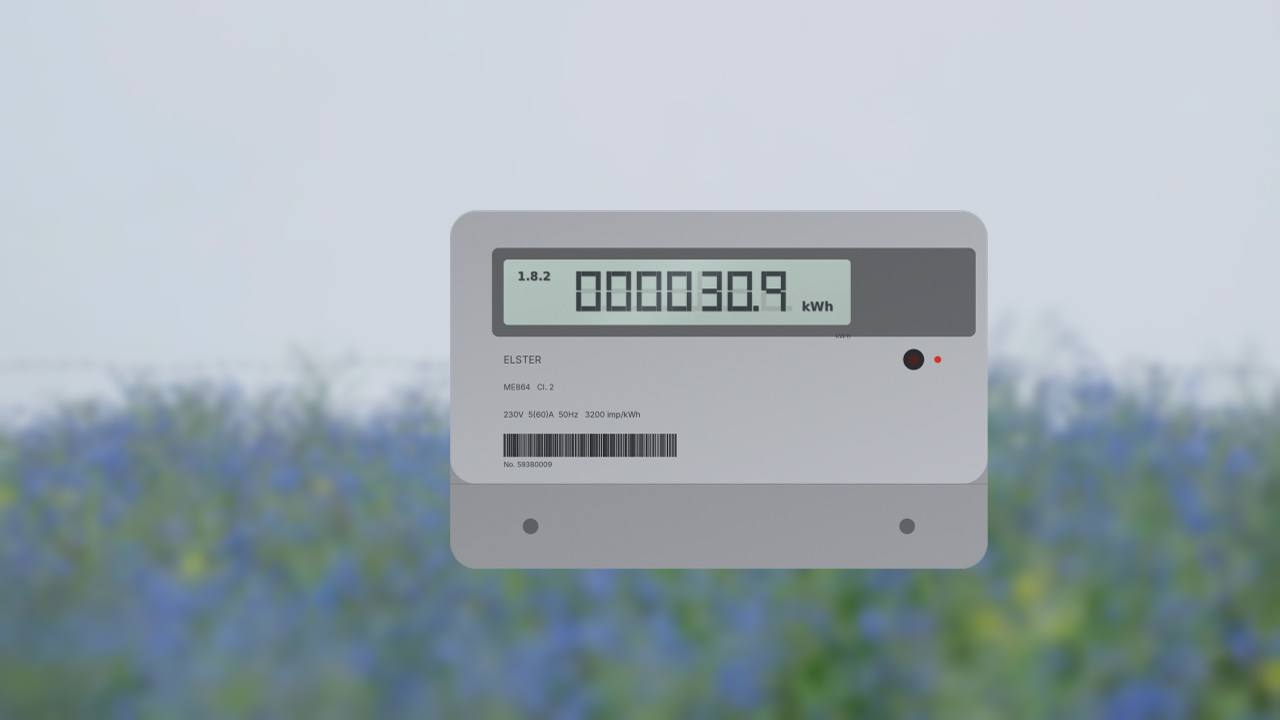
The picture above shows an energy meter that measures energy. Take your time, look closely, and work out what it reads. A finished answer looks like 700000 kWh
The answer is 30.9 kWh
